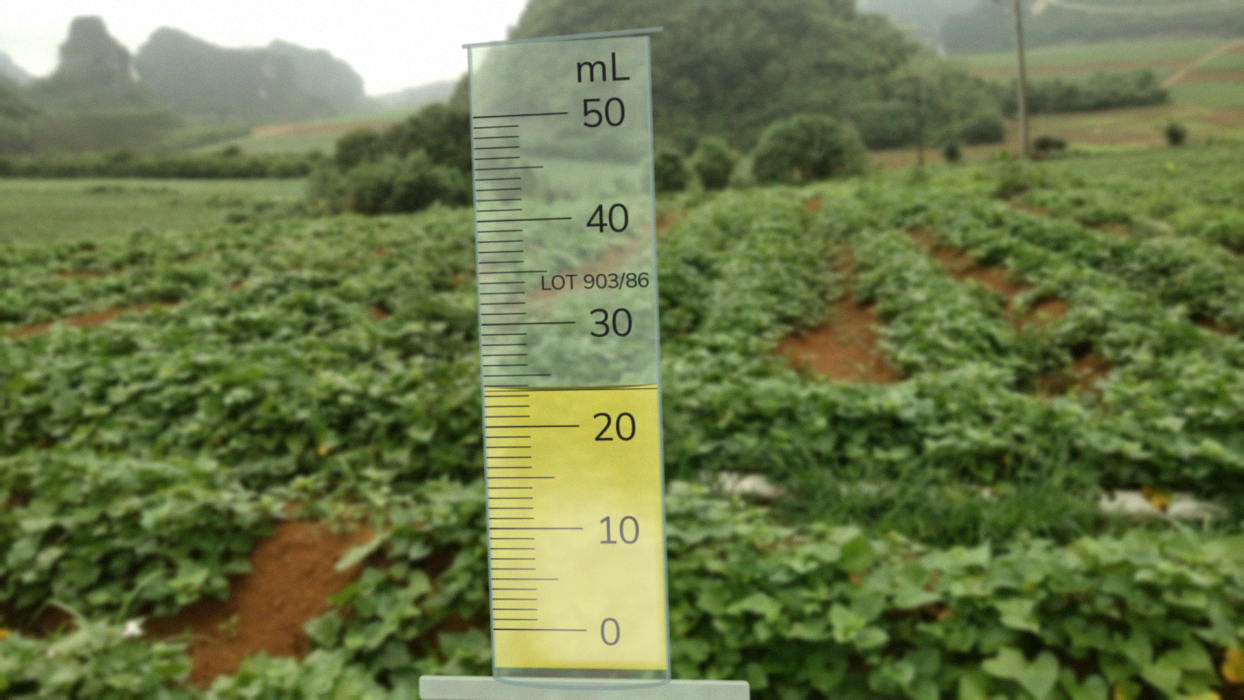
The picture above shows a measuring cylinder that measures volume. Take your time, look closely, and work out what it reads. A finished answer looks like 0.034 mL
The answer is 23.5 mL
